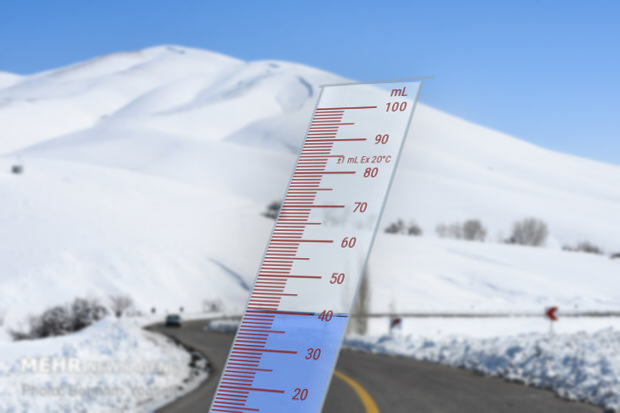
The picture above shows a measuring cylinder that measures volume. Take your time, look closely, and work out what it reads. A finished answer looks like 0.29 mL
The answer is 40 mL
